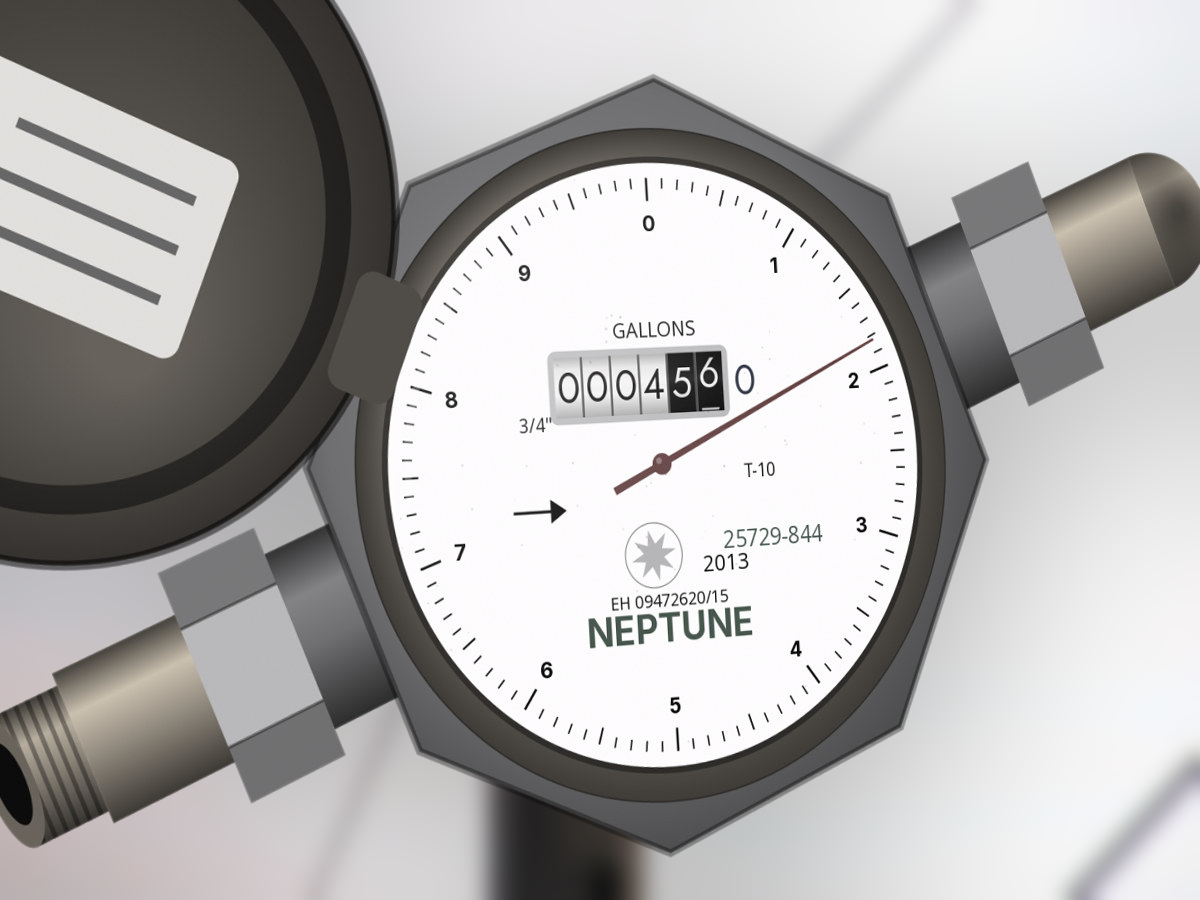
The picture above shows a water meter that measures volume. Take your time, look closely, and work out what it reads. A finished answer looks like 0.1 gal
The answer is 4561.8 gal
